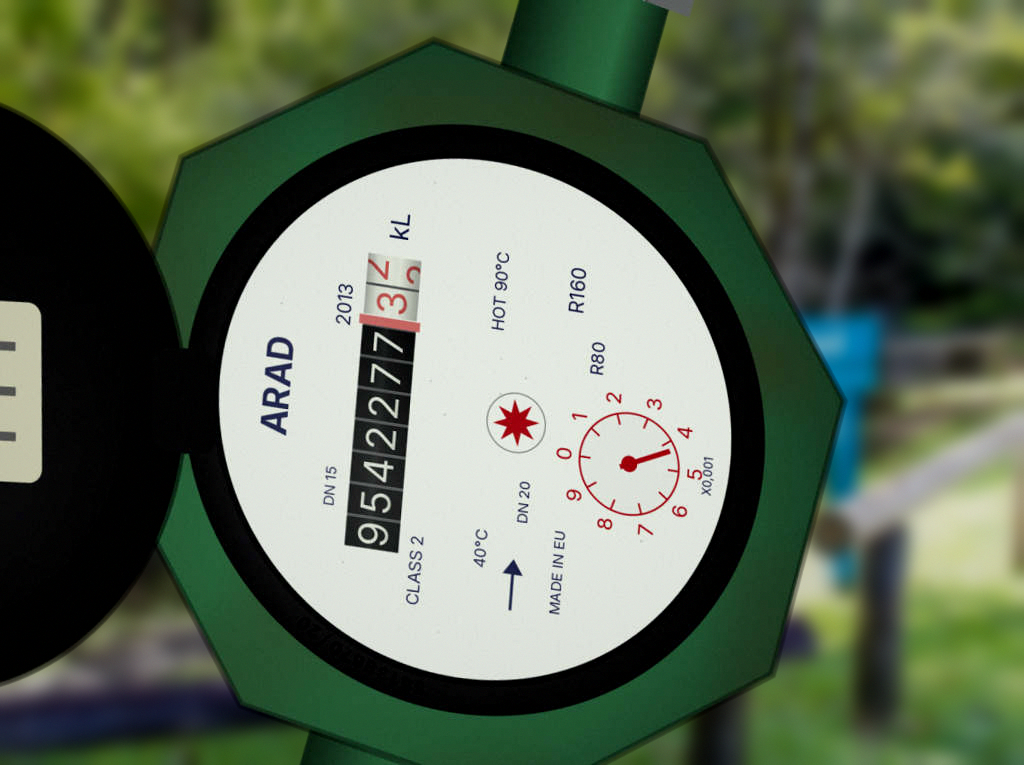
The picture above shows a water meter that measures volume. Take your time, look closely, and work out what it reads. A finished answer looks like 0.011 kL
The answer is 9542277.324 kL
